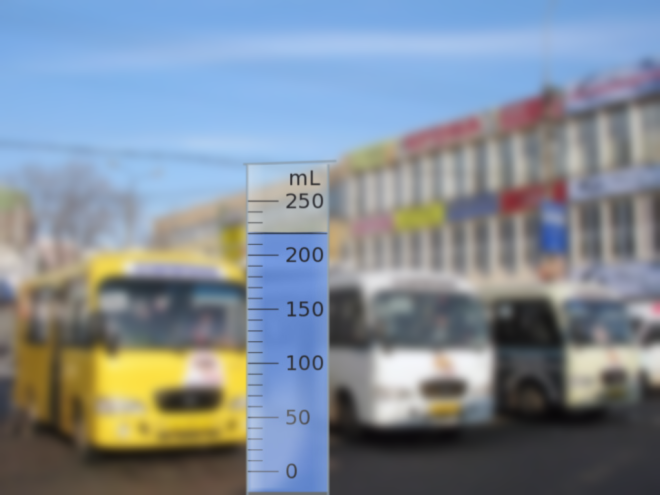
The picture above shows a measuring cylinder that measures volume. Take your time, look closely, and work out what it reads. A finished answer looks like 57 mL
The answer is 220 mL
